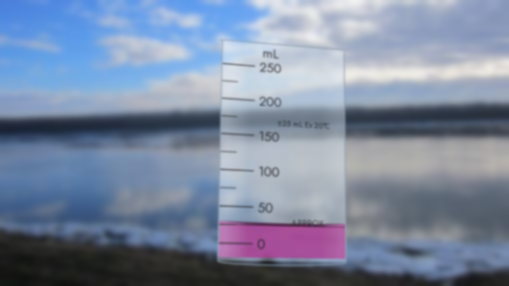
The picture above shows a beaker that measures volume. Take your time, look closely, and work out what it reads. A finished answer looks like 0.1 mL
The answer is 25 mL
